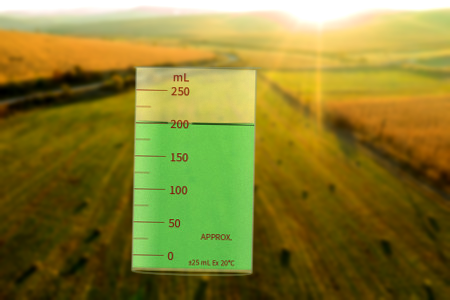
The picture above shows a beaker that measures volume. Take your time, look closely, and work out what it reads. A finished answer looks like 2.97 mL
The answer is 200 mL
